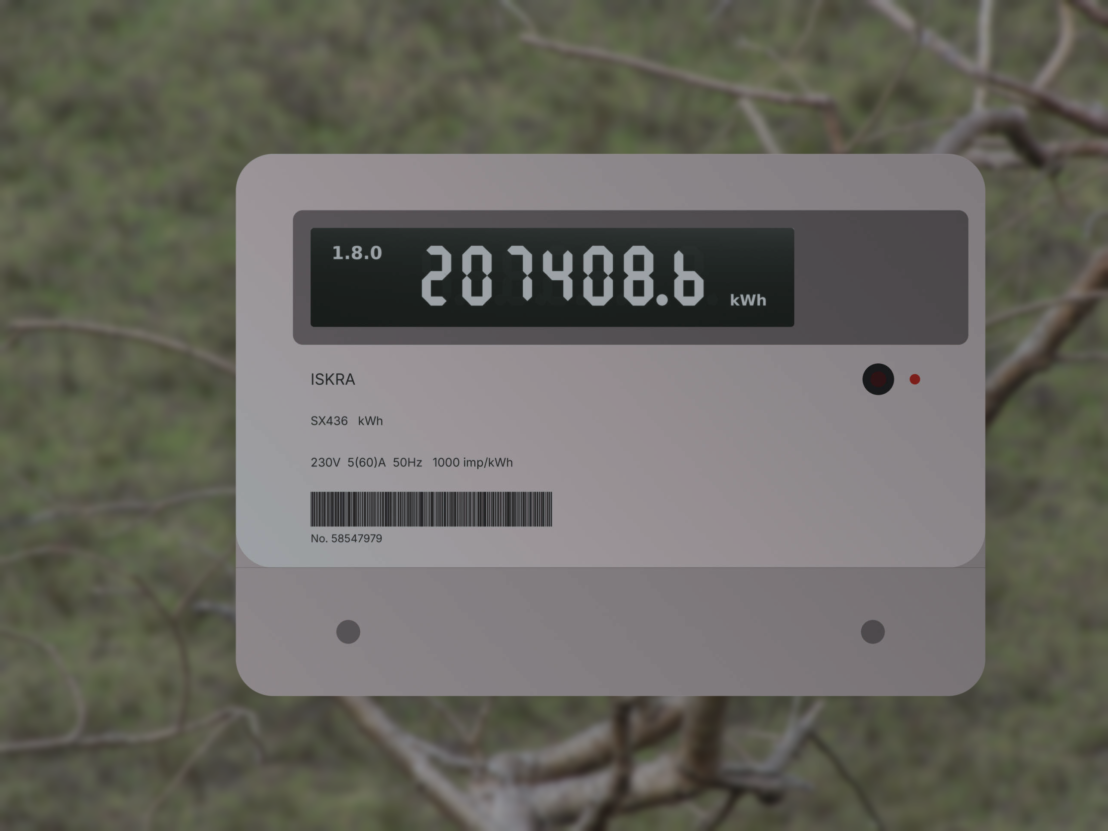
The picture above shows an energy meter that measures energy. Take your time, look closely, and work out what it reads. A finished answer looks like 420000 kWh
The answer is 207408.6 kWh
